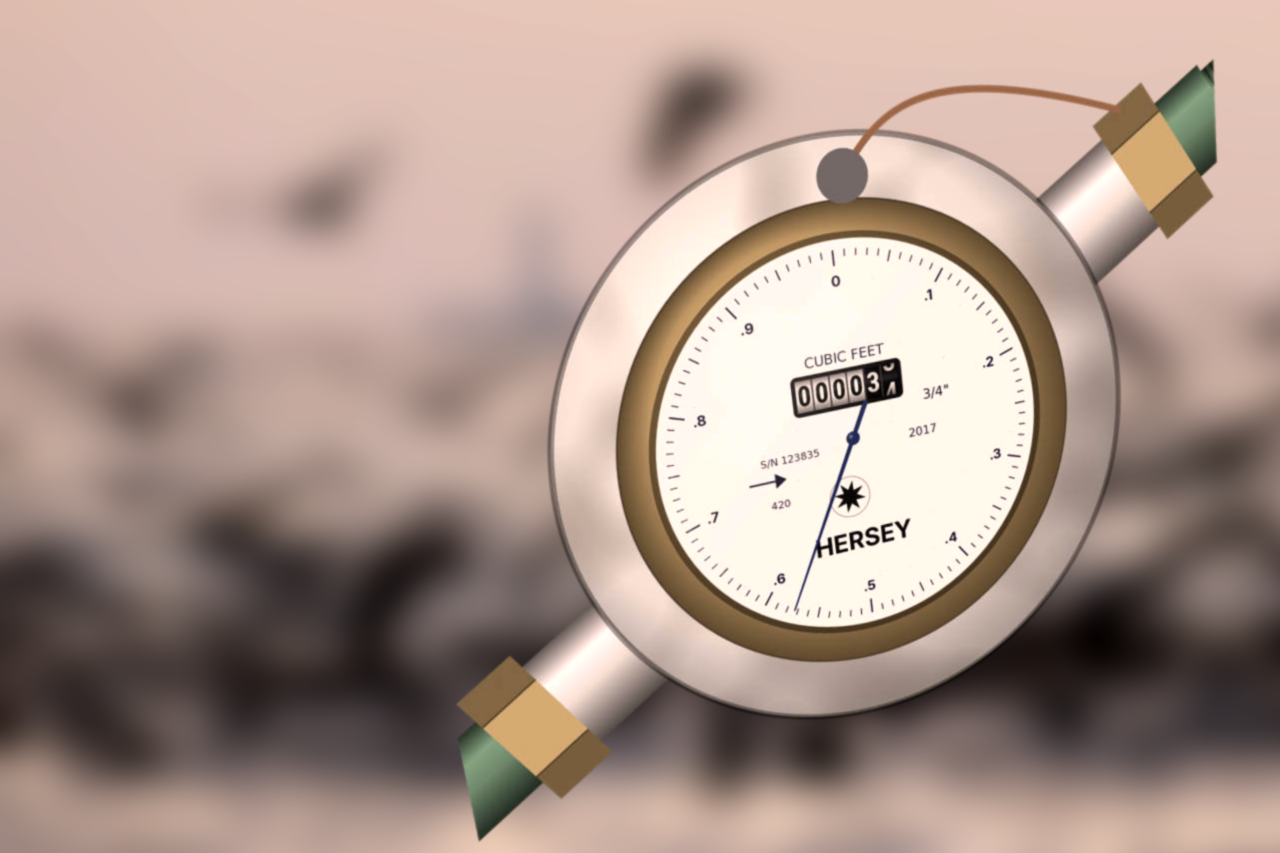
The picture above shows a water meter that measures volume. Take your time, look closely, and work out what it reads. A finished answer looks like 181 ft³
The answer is 33.57 ft³
